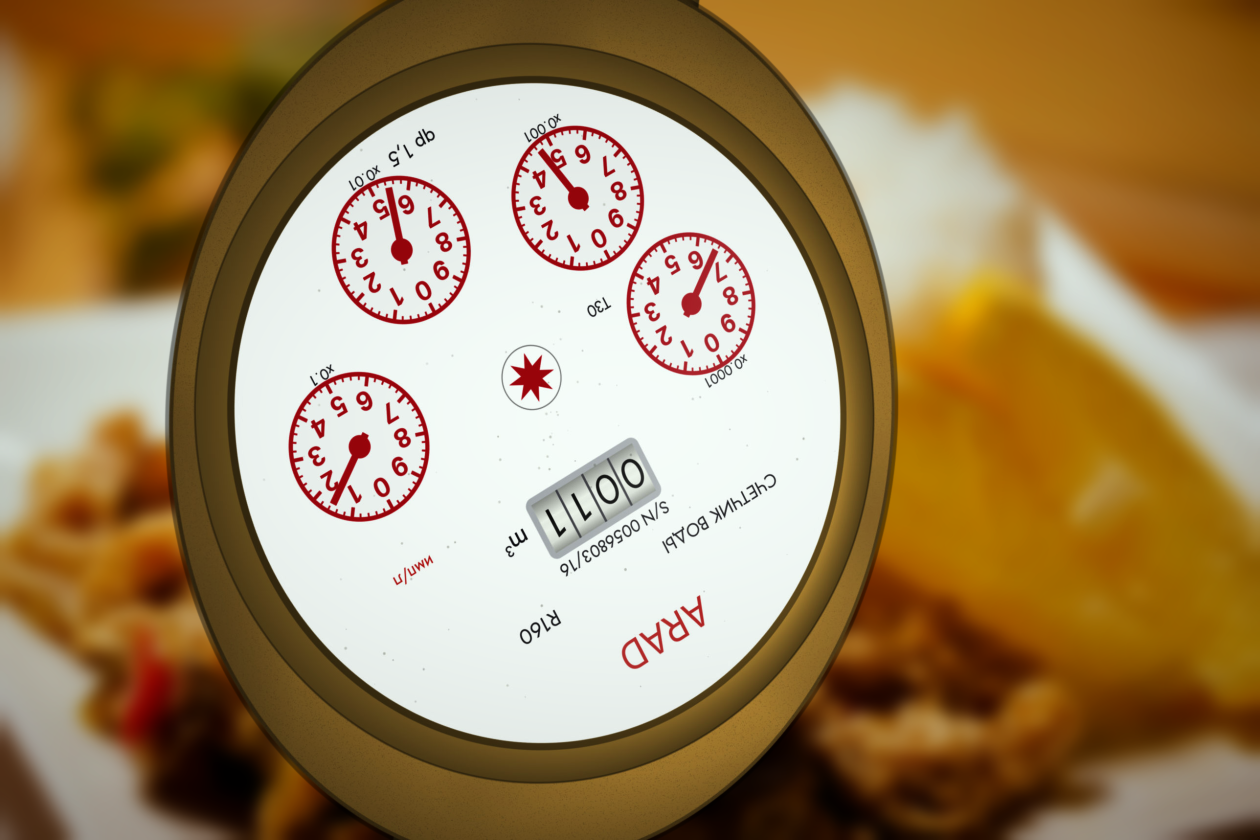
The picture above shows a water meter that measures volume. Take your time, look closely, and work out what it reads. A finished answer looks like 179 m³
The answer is 11.1546 m³
